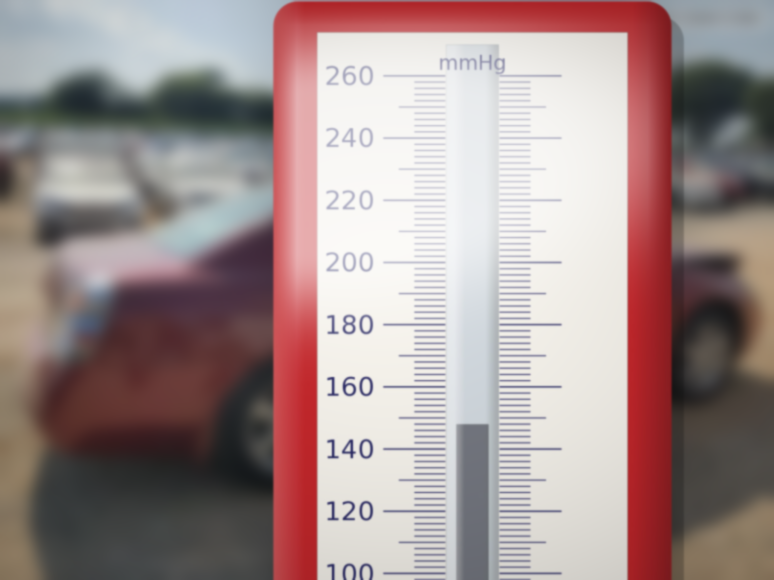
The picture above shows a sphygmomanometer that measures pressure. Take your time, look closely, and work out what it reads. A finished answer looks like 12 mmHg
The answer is 148 mmHg
